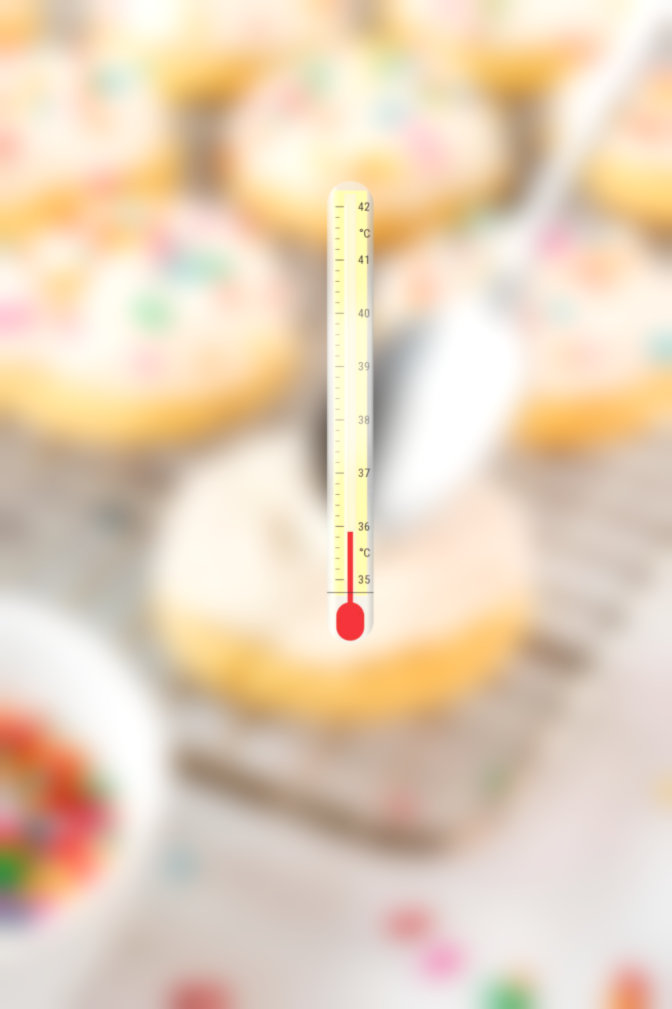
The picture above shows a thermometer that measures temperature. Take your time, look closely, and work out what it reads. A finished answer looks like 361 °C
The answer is 35.9 °C
